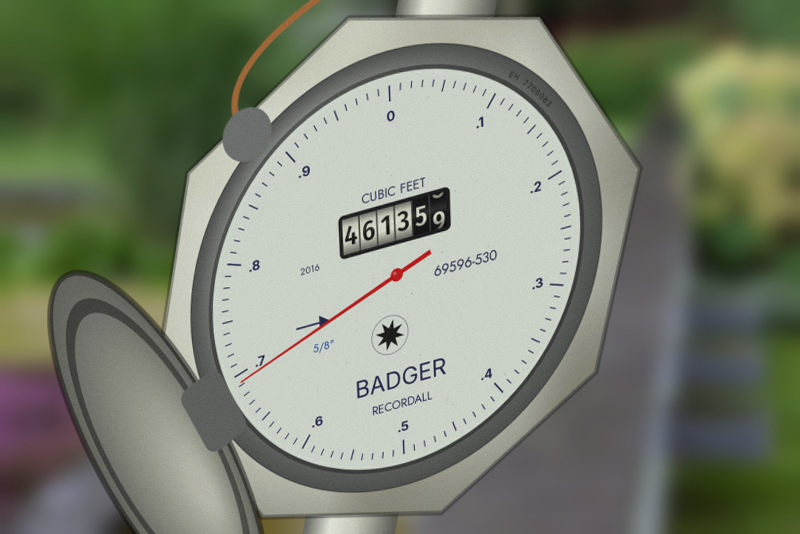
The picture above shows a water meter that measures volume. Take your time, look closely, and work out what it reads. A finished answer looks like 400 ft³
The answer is 461358.69 ft³
